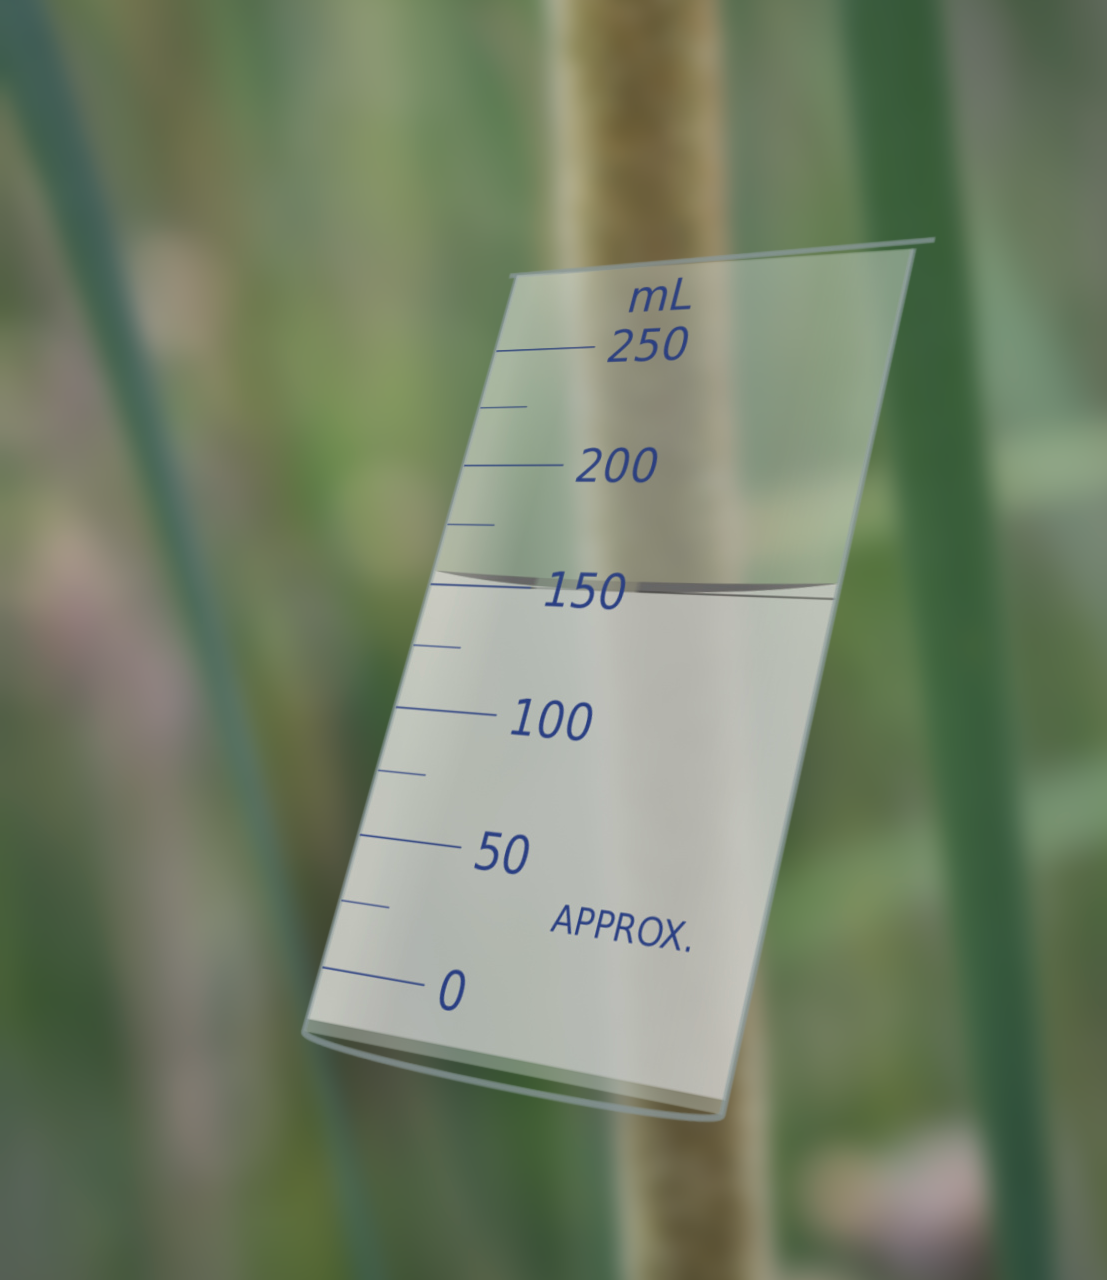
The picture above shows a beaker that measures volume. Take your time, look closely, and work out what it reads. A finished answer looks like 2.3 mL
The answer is 150 mL
